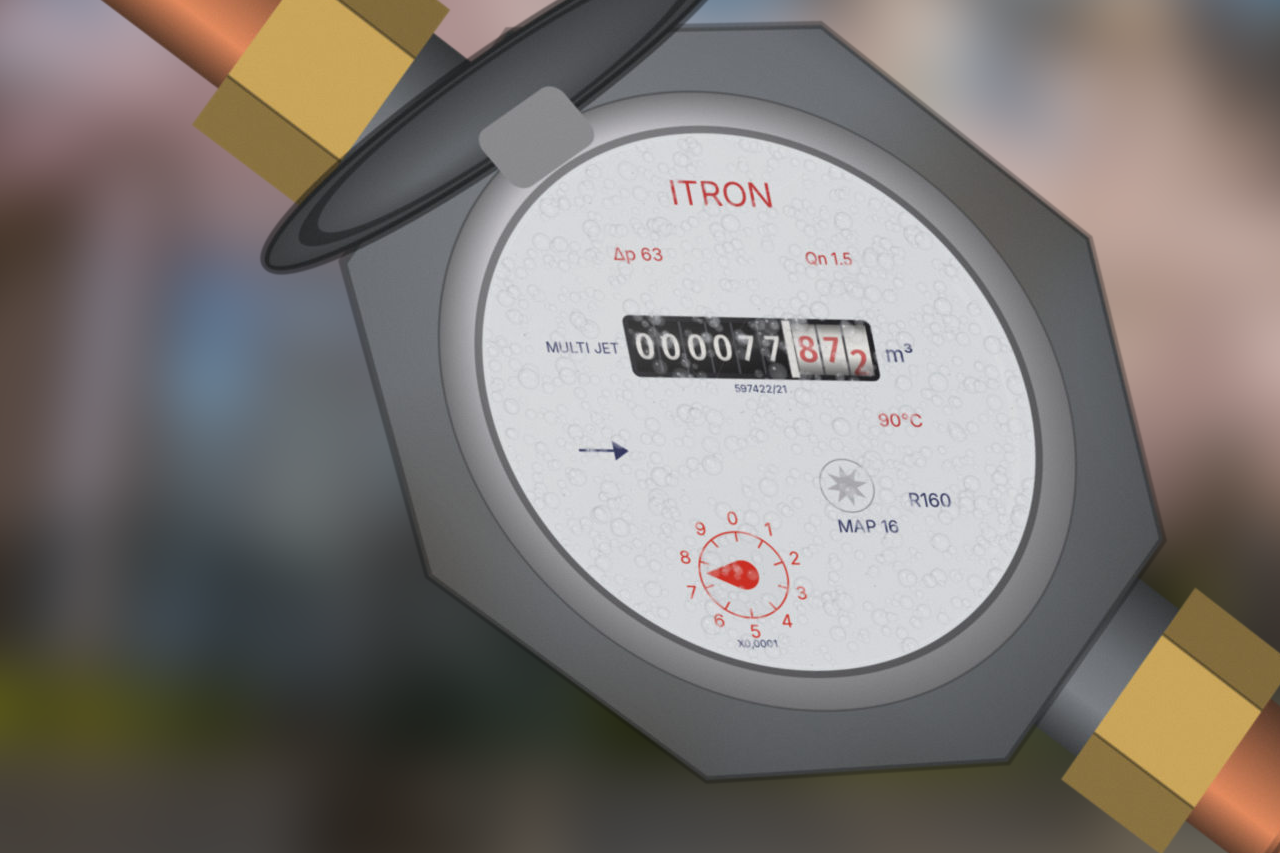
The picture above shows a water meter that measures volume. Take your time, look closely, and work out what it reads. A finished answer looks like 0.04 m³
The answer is 77.8717 m³
